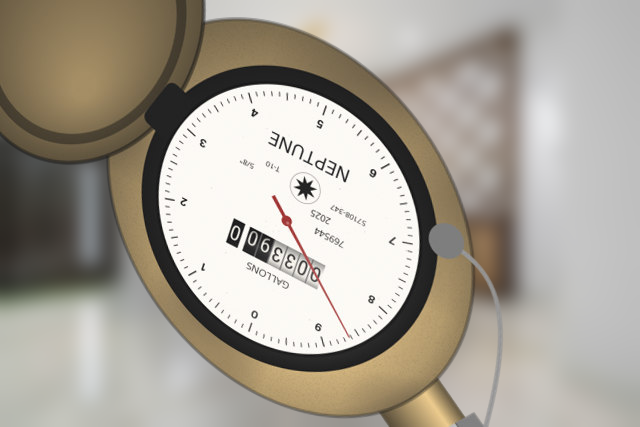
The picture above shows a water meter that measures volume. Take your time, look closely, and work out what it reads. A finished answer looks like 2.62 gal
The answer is 33898.6 gal
